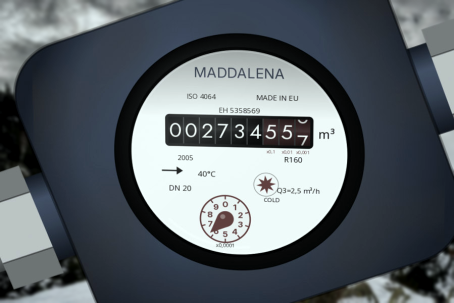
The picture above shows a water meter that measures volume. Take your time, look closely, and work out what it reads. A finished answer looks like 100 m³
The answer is 2734.5566 m³
